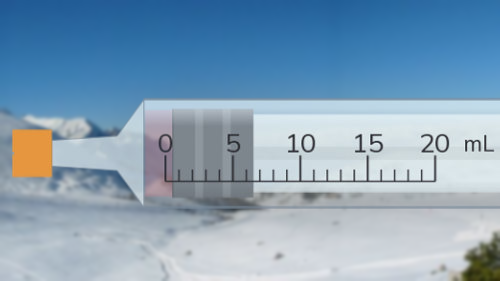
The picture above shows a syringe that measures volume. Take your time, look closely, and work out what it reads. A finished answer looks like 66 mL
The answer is 0.5 mL
